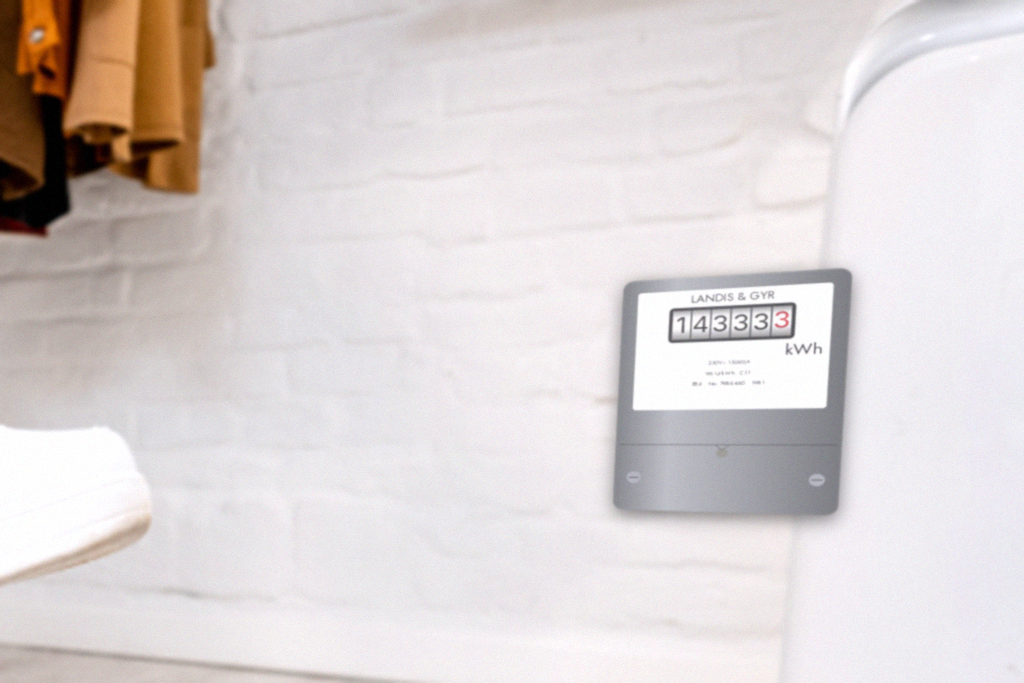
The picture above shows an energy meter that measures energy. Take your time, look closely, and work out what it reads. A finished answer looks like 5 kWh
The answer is 14333.3 kWh
